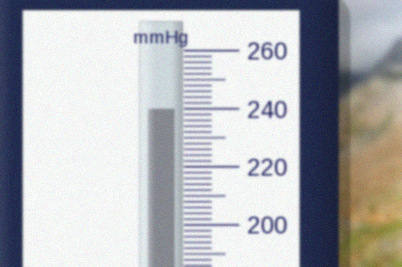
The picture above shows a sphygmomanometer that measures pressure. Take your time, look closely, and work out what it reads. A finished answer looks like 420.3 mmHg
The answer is 240 mmHg
